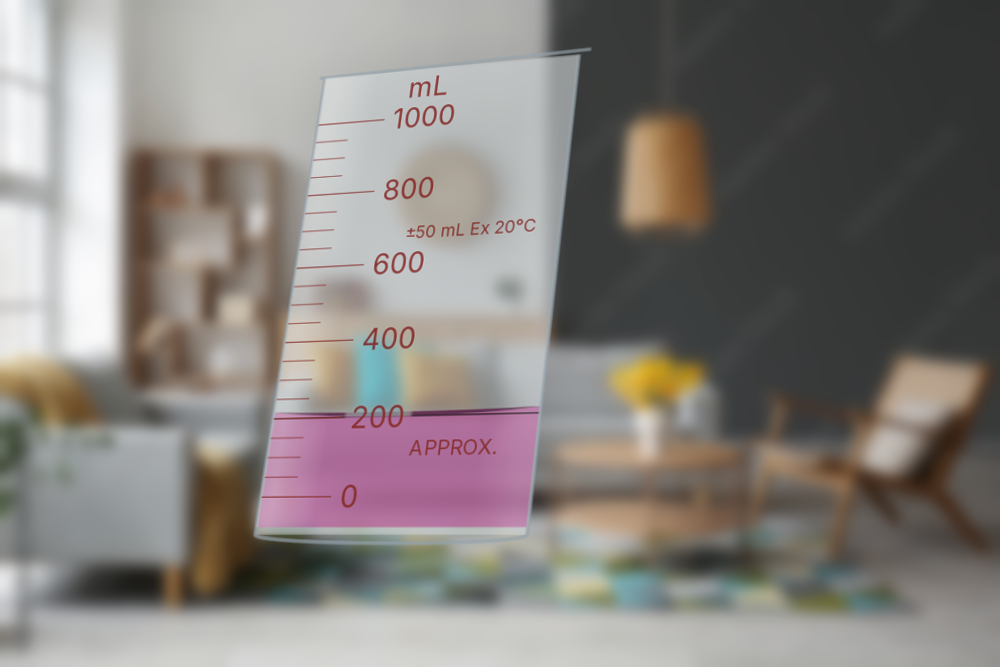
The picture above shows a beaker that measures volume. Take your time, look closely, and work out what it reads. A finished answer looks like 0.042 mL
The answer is 200 mL
